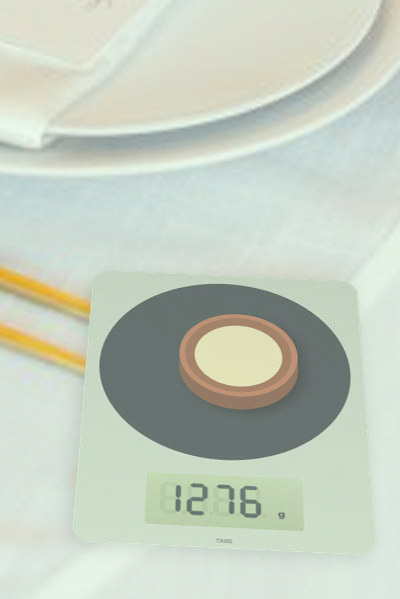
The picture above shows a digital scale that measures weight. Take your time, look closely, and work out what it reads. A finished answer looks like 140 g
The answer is 1276 g
